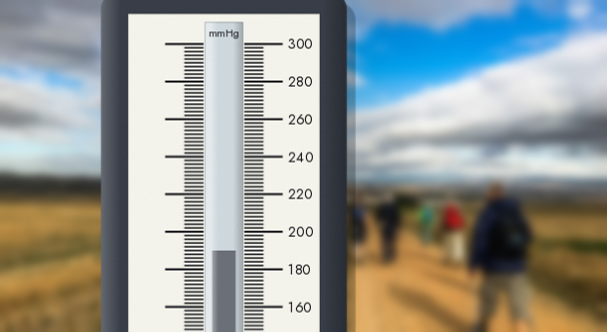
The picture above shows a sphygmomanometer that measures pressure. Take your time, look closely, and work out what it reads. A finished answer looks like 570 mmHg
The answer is 190 mmHg
